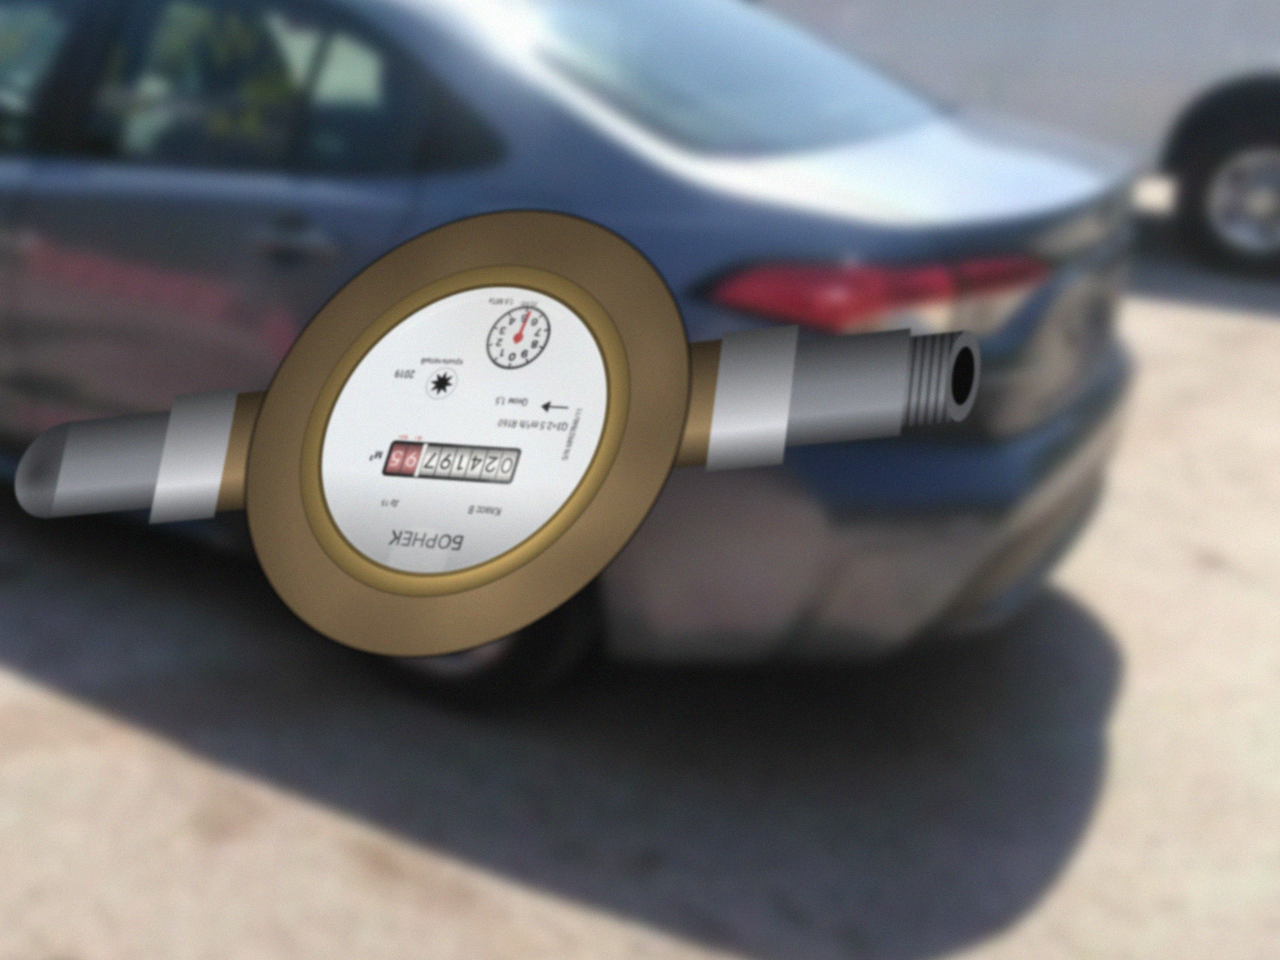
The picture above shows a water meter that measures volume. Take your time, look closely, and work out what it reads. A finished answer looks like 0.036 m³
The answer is 24197.955 m³
